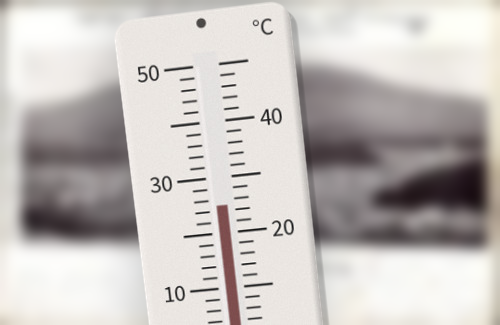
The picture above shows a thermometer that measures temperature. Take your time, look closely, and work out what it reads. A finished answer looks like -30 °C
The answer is 25 °C
